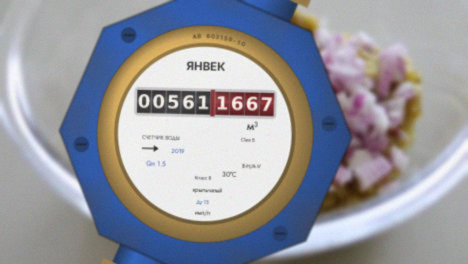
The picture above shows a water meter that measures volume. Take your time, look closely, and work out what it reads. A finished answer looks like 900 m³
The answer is 561.1667 m³
